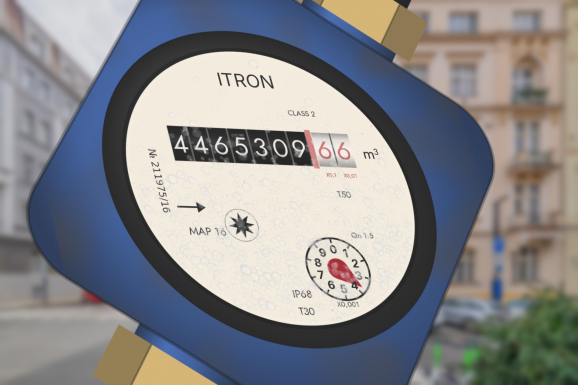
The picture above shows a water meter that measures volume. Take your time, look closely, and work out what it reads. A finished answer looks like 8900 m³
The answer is 4465309.663 m³
